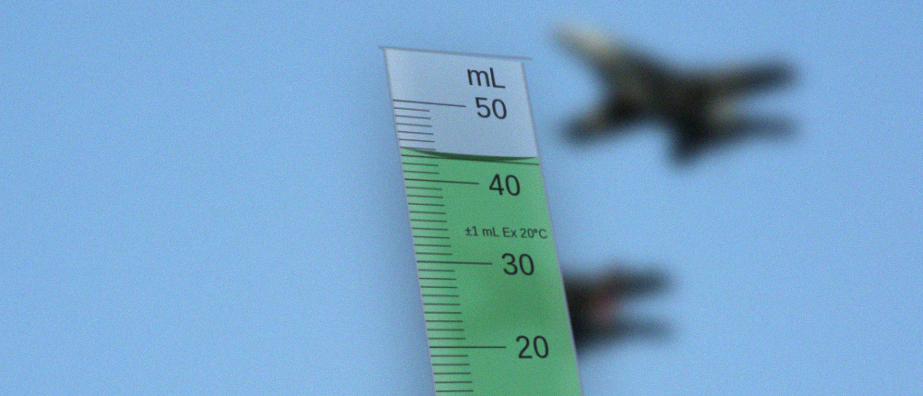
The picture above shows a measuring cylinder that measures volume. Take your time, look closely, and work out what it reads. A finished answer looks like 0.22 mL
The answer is 43 mL
